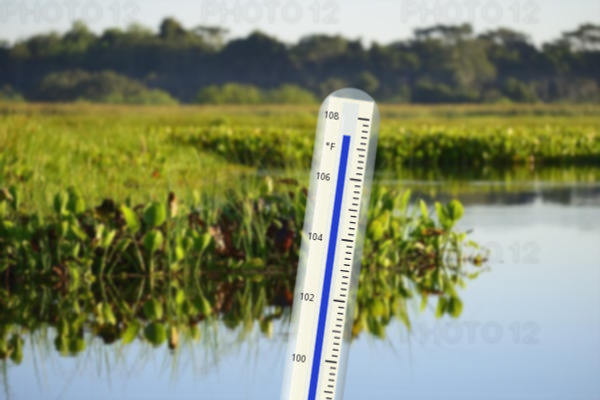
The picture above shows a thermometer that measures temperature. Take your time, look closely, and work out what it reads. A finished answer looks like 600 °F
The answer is 107.4 °F
